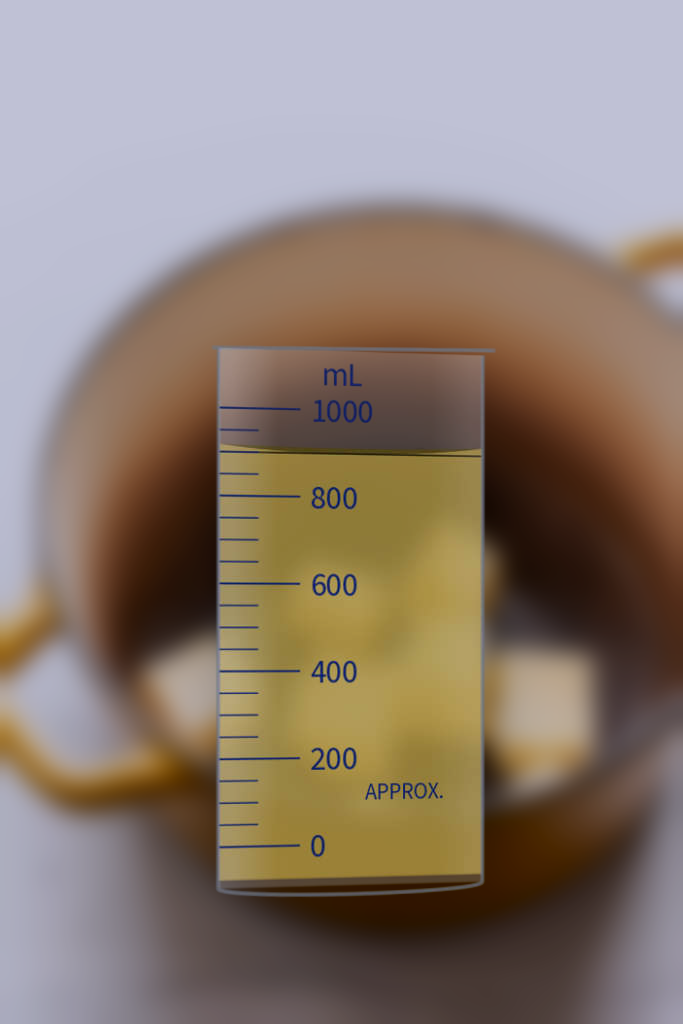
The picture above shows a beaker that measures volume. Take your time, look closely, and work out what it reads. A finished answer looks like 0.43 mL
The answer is 900 mL
